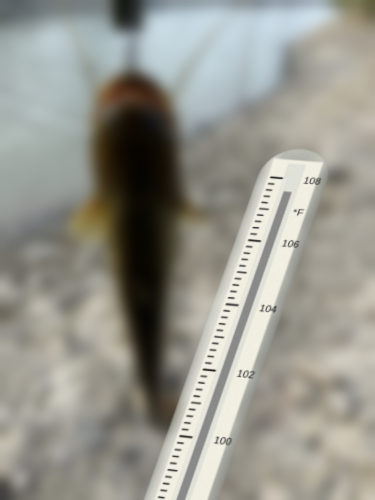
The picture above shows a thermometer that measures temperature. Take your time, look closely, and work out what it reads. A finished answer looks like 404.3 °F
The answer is 107.6 °F
